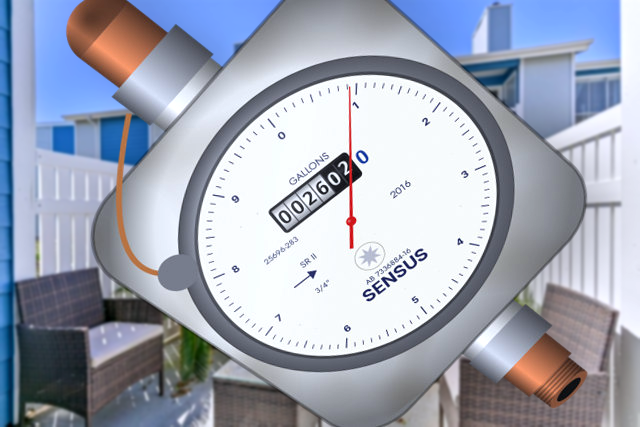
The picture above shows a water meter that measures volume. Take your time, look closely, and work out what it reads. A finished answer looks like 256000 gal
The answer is 26020.9 gal
